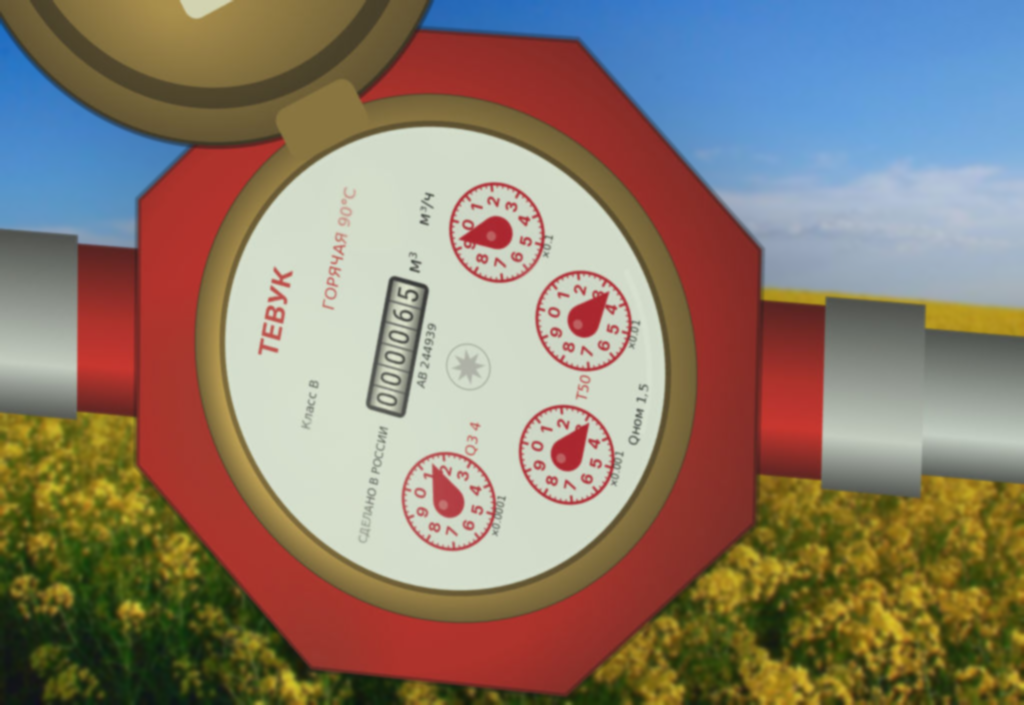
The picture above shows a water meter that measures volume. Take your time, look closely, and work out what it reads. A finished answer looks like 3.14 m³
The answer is 64.9331 m³
